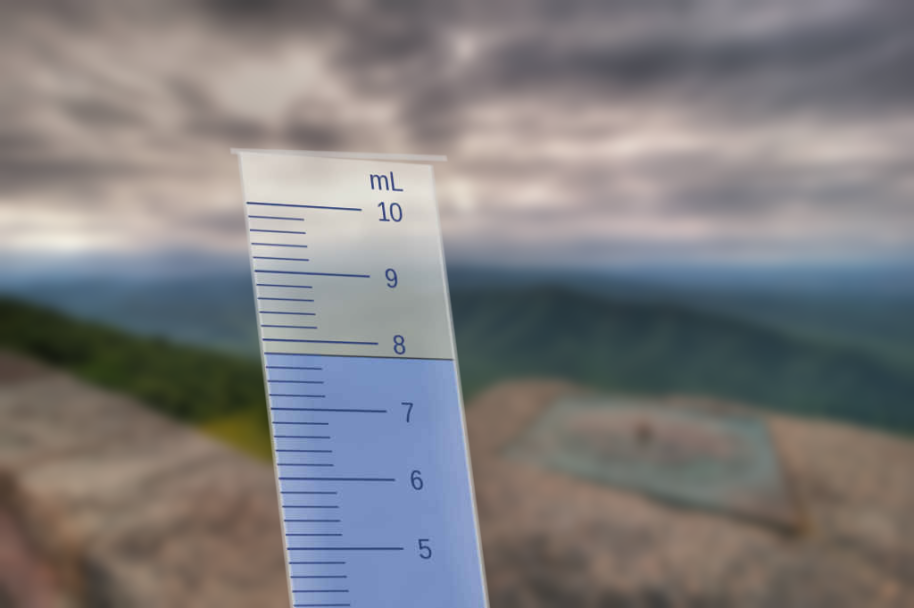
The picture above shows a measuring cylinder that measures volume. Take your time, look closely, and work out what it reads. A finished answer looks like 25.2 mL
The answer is 7.8 mL
